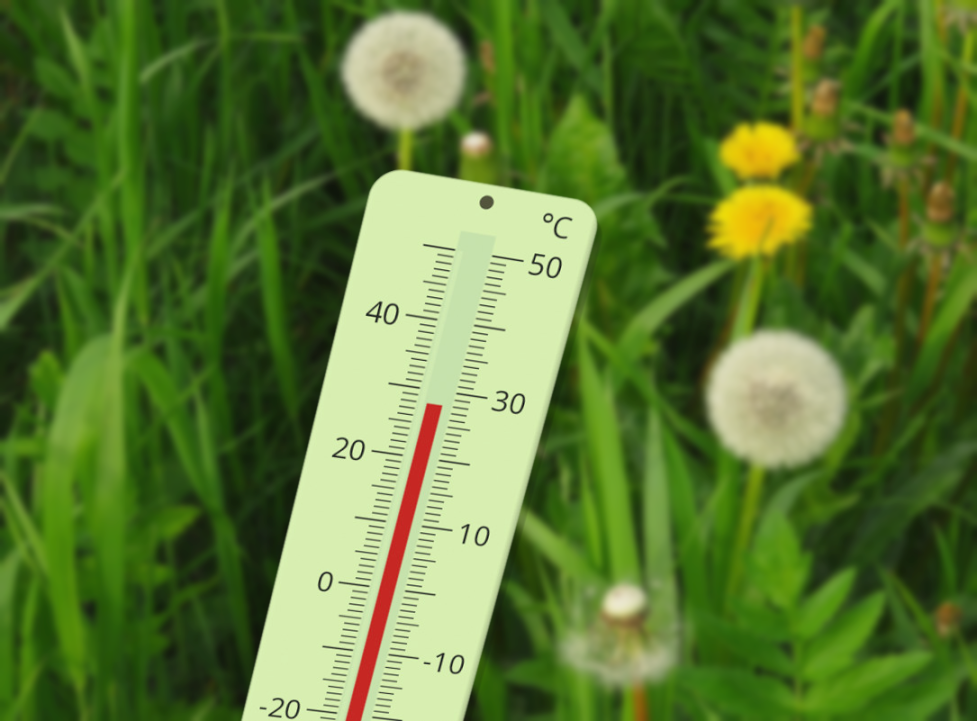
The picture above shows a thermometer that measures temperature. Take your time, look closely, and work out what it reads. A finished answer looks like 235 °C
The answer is 28 °C
